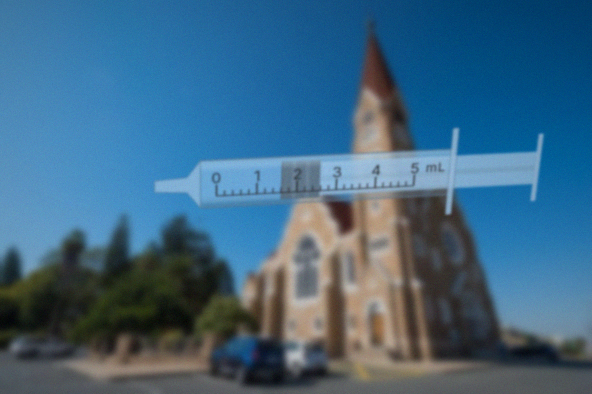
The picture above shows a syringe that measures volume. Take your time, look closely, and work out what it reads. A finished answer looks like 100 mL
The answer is 1.6 mL
